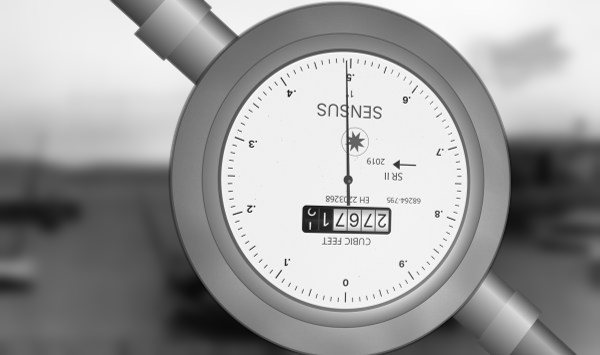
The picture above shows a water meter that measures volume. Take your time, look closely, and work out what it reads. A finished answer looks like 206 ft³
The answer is 276711.49 ft³
